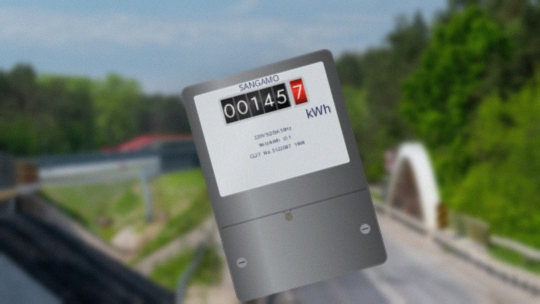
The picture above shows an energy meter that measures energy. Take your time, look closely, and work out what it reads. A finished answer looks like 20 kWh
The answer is 145.7 kWh
